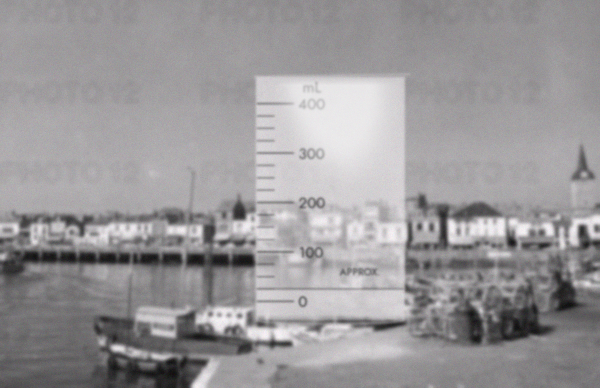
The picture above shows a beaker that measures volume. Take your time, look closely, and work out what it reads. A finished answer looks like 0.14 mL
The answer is 25 mL
